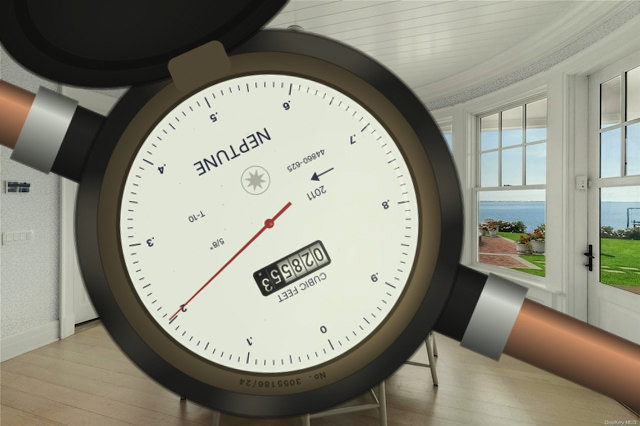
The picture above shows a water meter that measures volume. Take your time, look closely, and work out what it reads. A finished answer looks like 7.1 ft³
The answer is 28553.20 ft³
